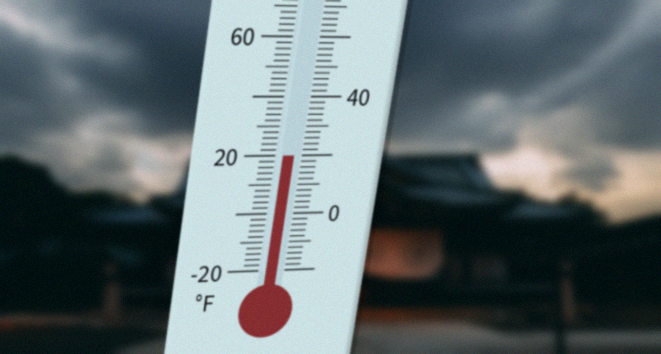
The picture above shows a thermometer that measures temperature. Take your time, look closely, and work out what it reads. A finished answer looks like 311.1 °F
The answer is 20 °F
